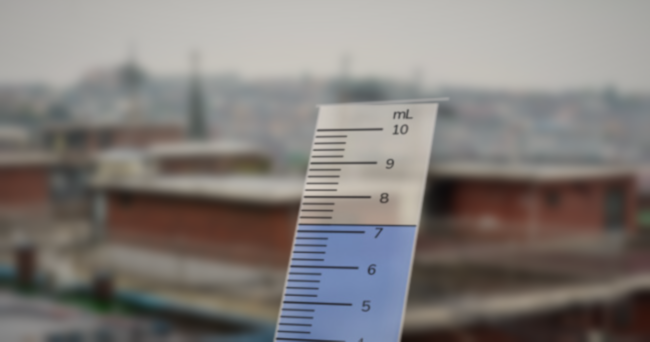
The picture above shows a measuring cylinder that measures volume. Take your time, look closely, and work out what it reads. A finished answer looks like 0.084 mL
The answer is 7.2 mL
